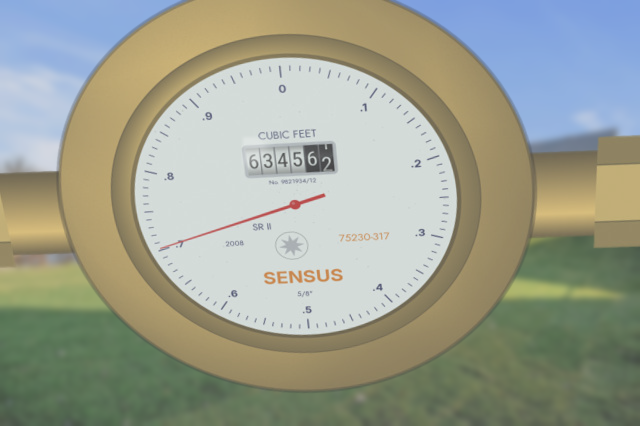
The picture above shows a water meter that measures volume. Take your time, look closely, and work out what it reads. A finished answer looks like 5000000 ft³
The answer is 634561.70 ft³
